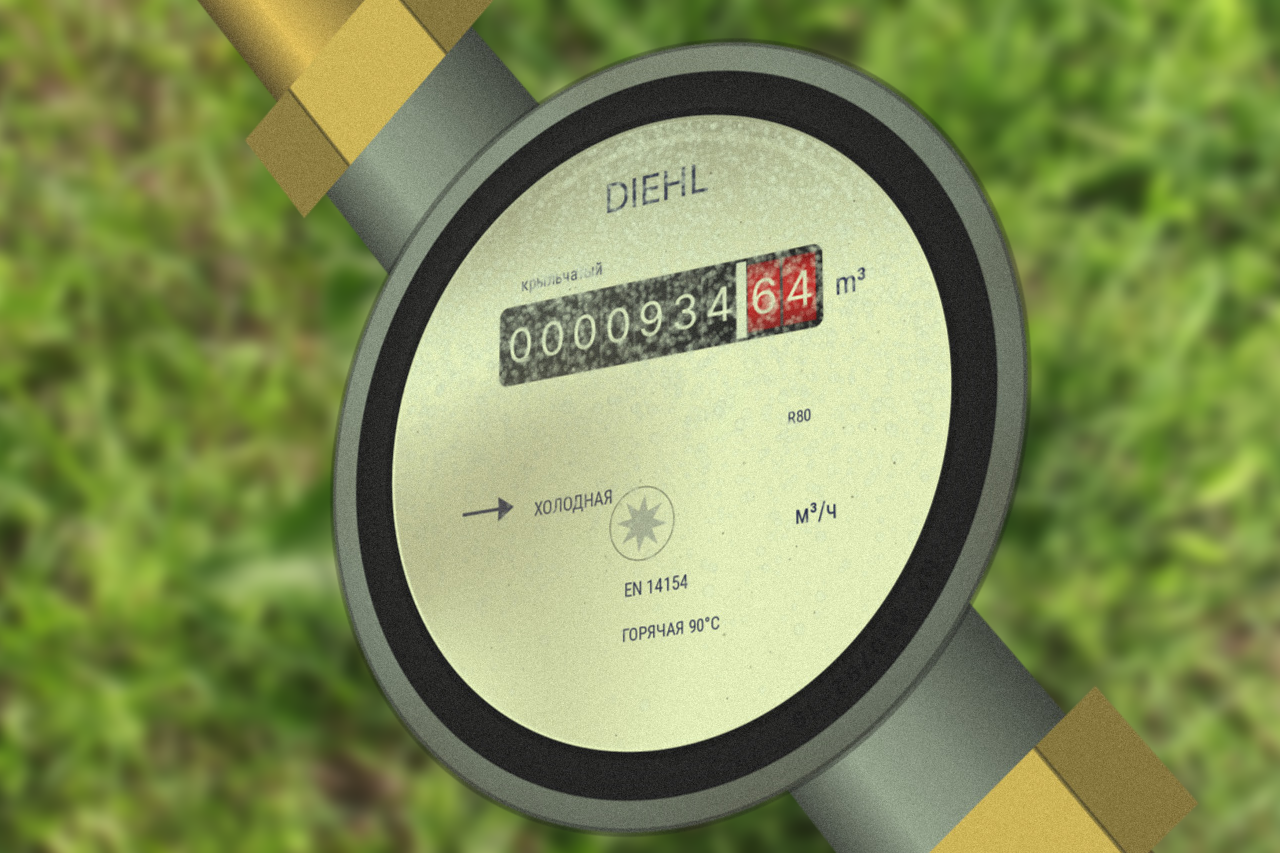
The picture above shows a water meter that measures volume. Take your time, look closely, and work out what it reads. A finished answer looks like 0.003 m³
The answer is 934.64 m³
